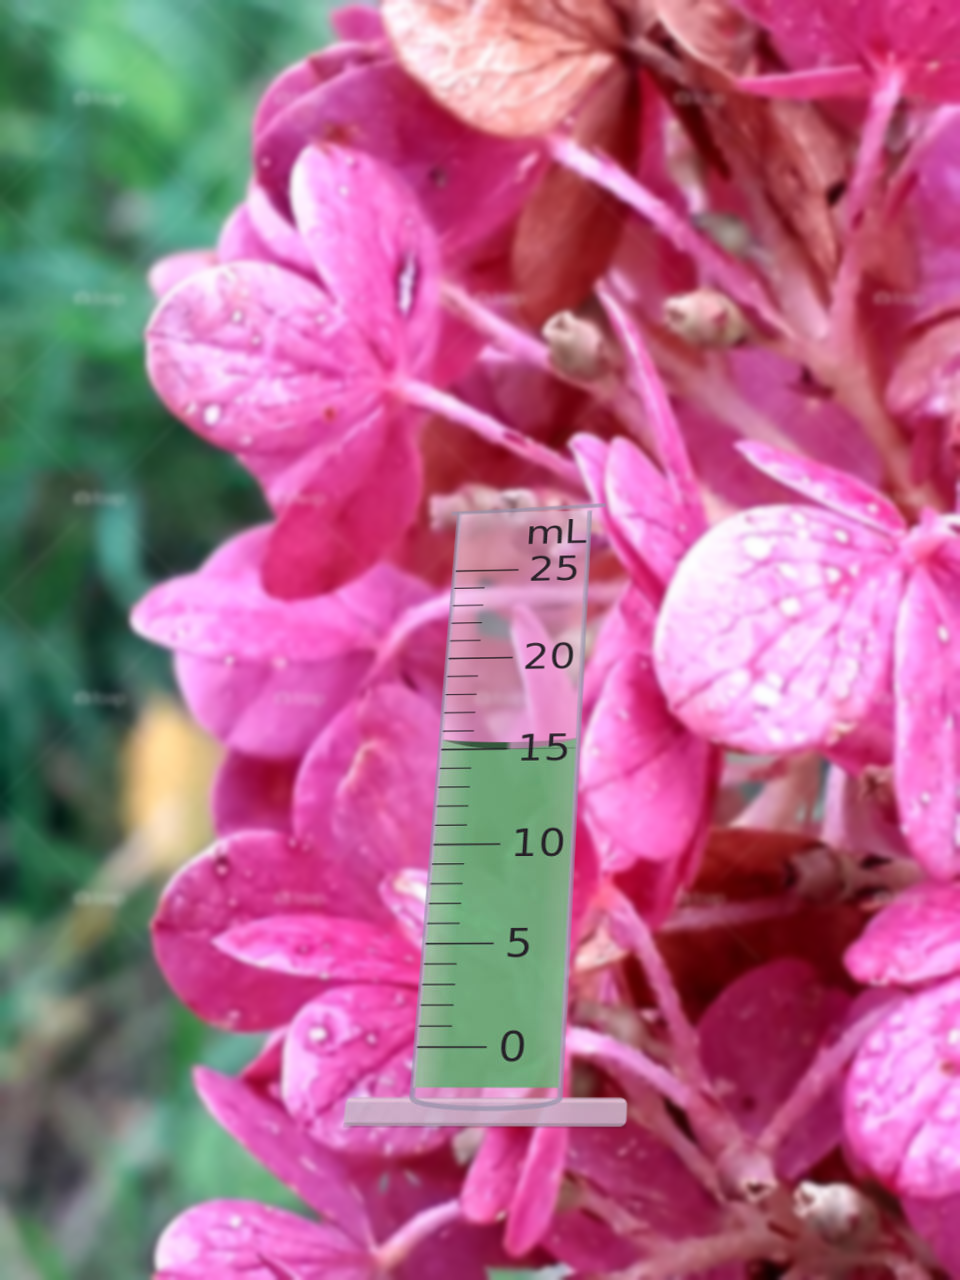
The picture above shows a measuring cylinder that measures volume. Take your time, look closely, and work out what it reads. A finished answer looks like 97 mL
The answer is 15 mL
